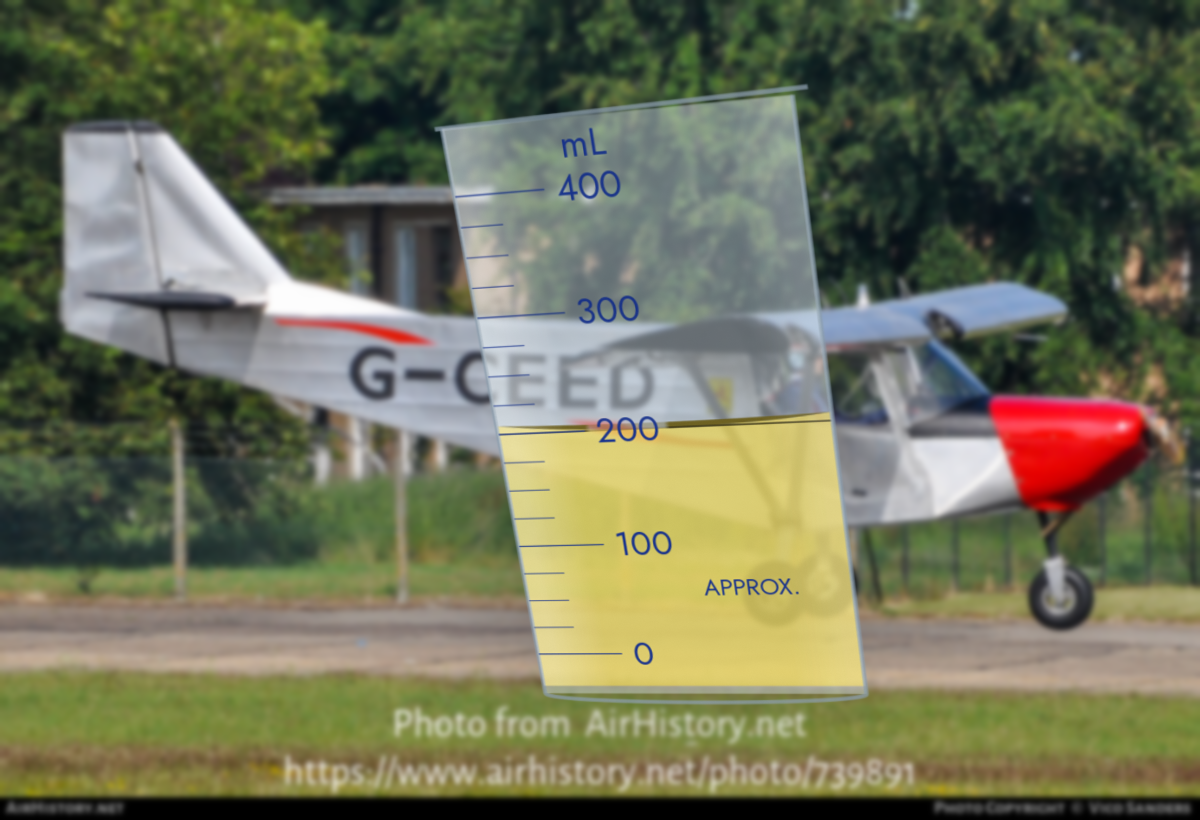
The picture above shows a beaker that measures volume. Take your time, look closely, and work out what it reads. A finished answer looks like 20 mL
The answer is 200 mL
